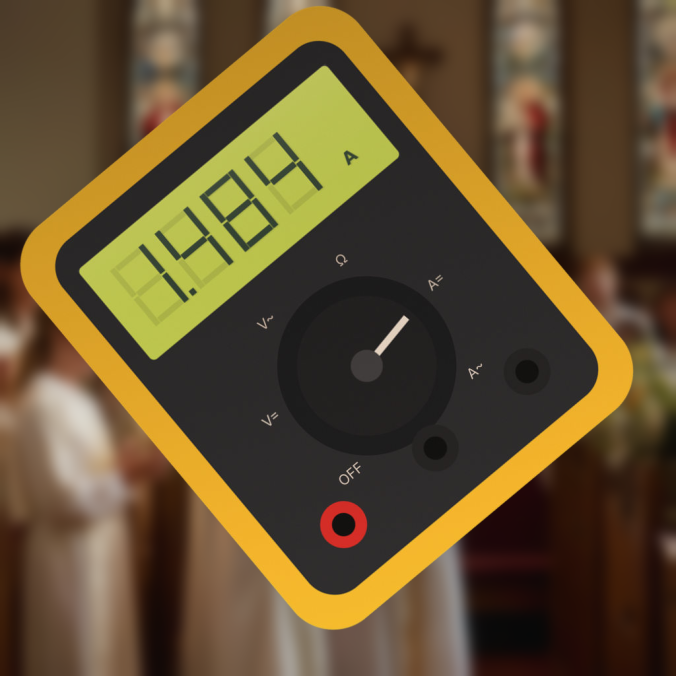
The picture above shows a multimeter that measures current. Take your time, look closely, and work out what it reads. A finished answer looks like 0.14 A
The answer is 1.484 A
